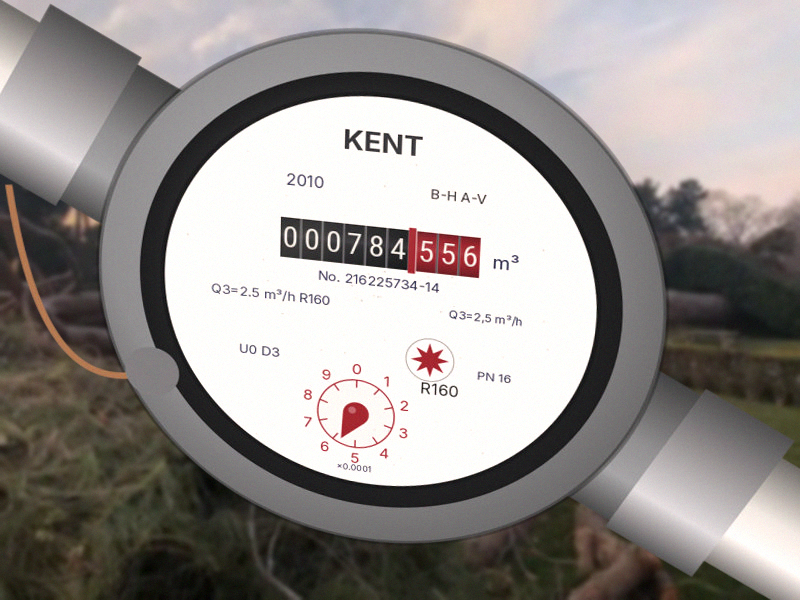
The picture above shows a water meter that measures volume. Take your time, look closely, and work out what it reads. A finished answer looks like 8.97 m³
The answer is 784.5565 m³
